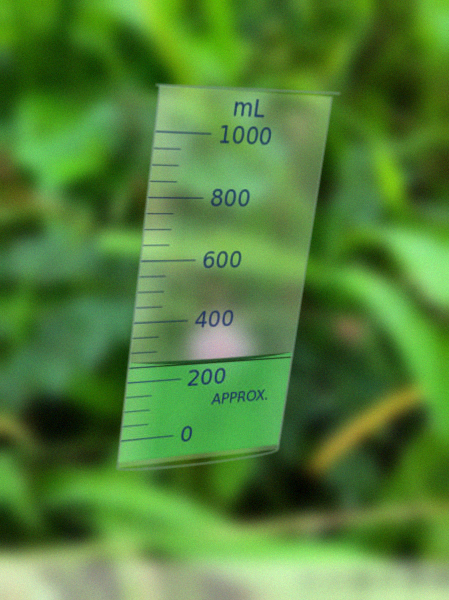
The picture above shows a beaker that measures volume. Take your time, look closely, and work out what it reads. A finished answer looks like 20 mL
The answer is 250 mL
